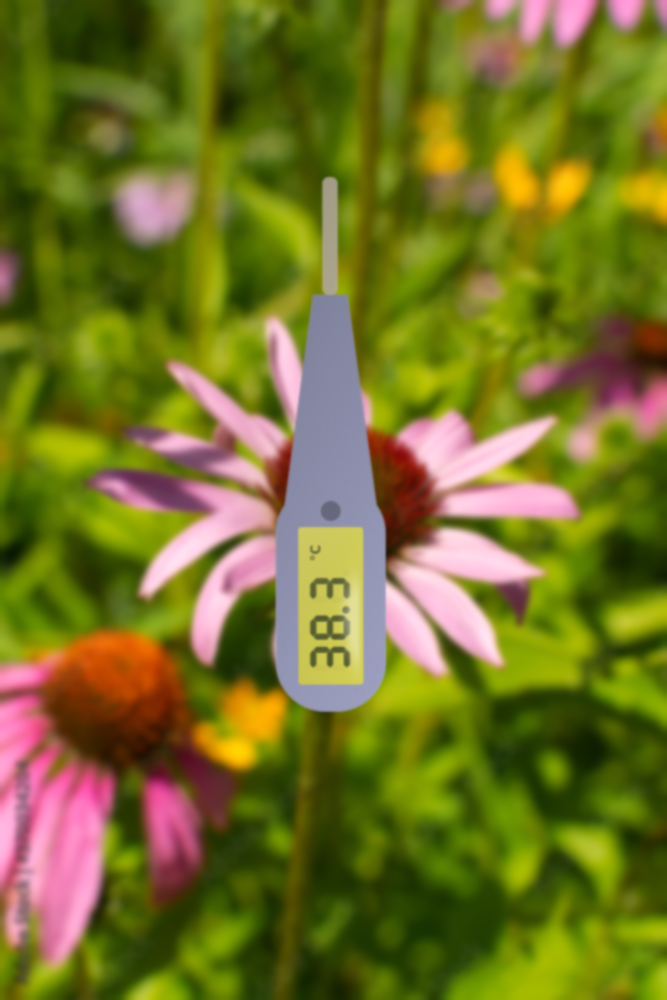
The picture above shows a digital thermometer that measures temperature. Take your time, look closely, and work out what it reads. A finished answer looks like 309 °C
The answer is 38.3 °C
